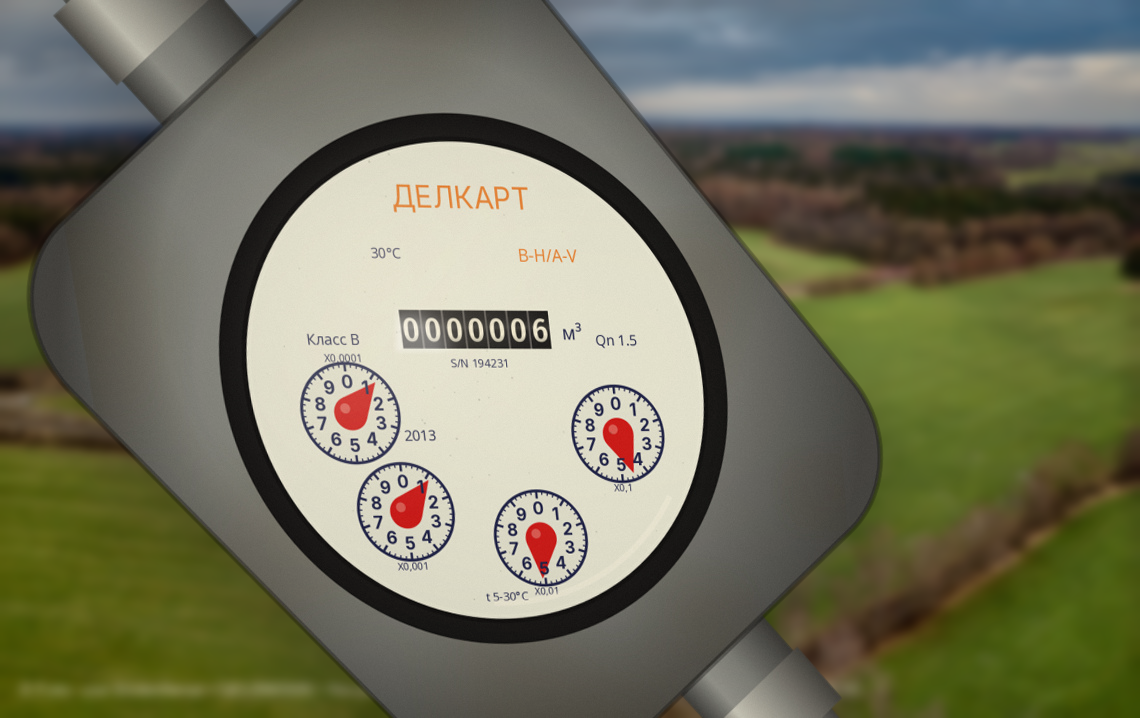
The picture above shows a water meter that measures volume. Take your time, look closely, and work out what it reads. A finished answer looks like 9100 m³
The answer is 6.4511 m³
